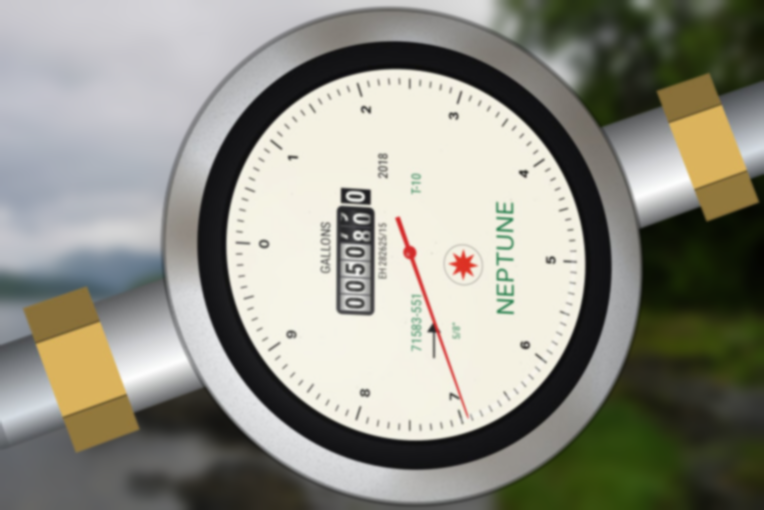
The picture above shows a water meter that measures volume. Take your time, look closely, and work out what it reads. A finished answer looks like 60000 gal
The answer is 50796.9 gal
